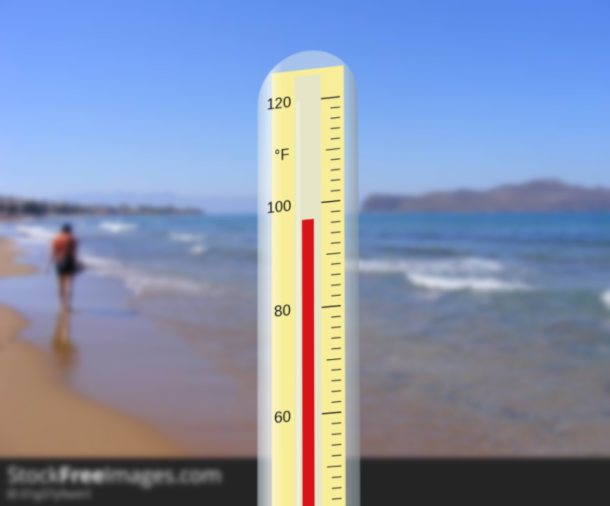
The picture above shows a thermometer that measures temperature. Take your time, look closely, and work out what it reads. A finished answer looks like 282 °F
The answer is 97 °F
